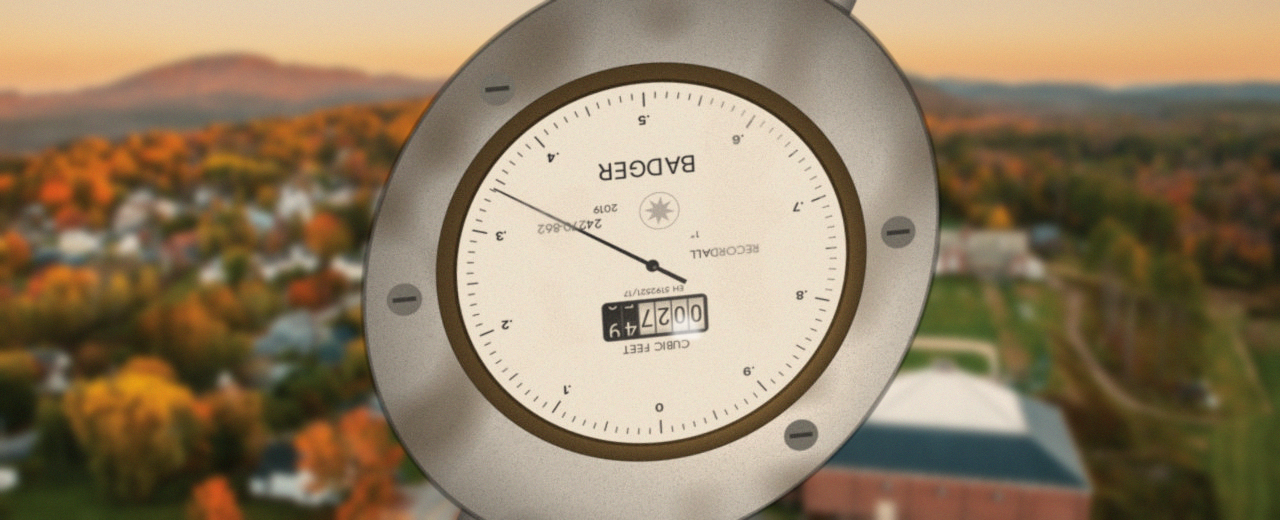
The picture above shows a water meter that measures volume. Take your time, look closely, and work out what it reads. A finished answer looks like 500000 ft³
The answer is 2749.34 ft³
